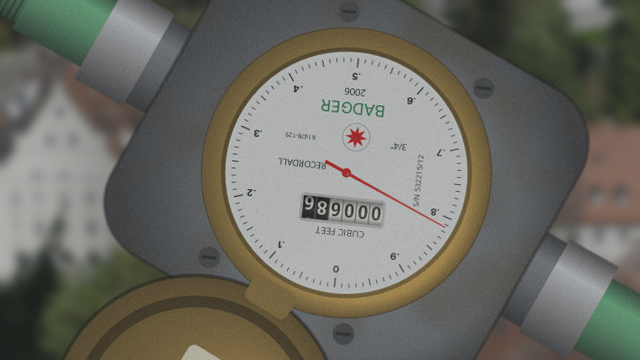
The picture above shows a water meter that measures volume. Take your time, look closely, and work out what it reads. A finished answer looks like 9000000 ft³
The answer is 685.81 ft³
